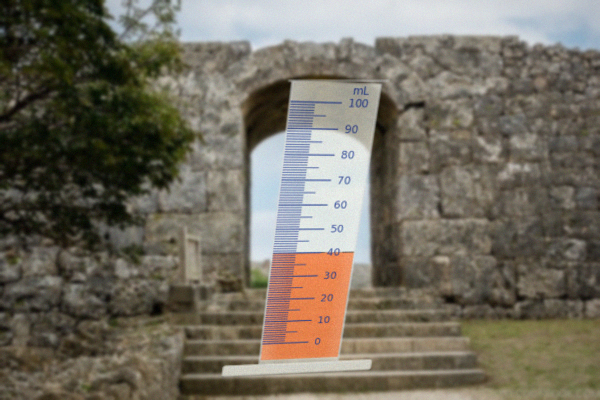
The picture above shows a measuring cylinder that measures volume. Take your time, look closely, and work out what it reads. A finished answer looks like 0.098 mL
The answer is 40 mL
